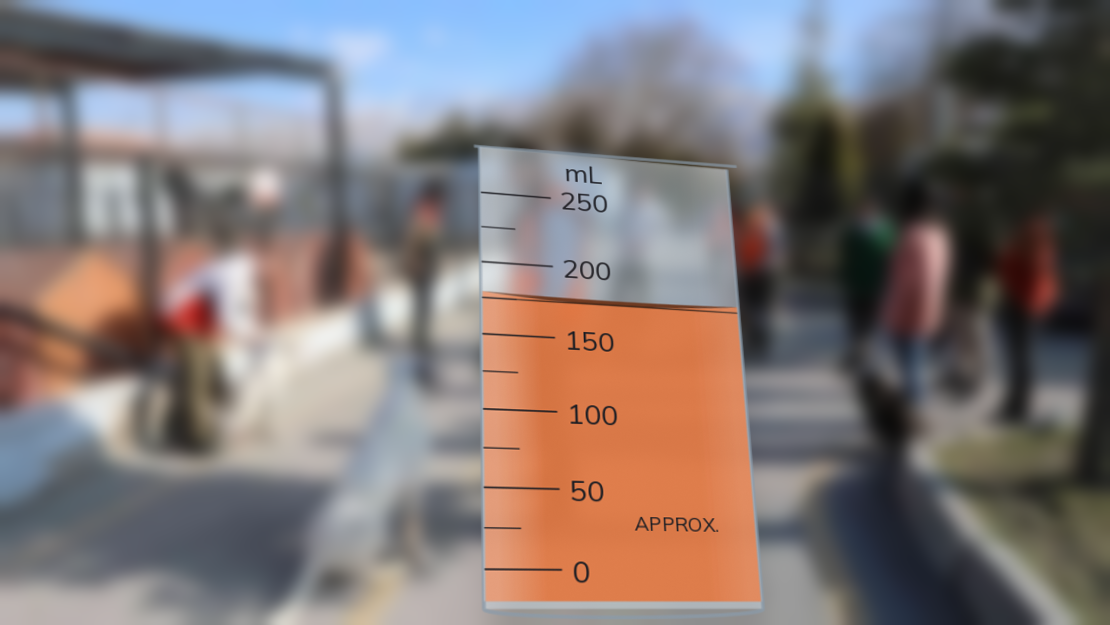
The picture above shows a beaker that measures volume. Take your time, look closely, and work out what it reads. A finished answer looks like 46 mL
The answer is 175 mL
